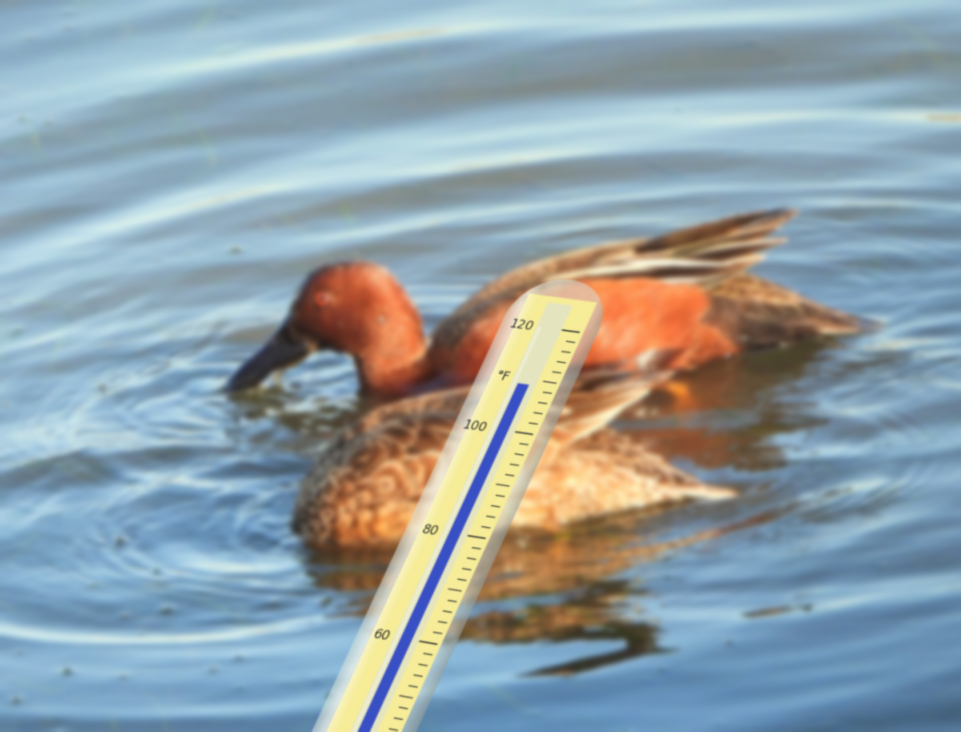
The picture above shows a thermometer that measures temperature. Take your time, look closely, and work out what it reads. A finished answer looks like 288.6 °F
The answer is 109 °F
